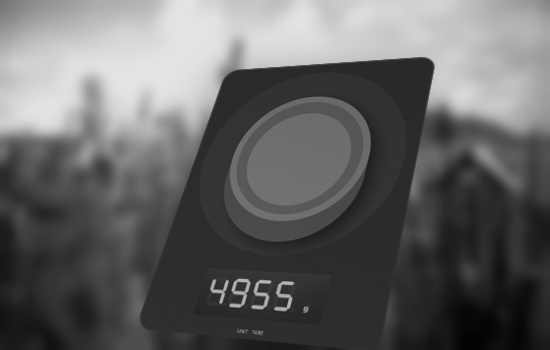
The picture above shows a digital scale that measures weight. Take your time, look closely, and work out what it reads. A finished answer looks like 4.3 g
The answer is 4955 g
